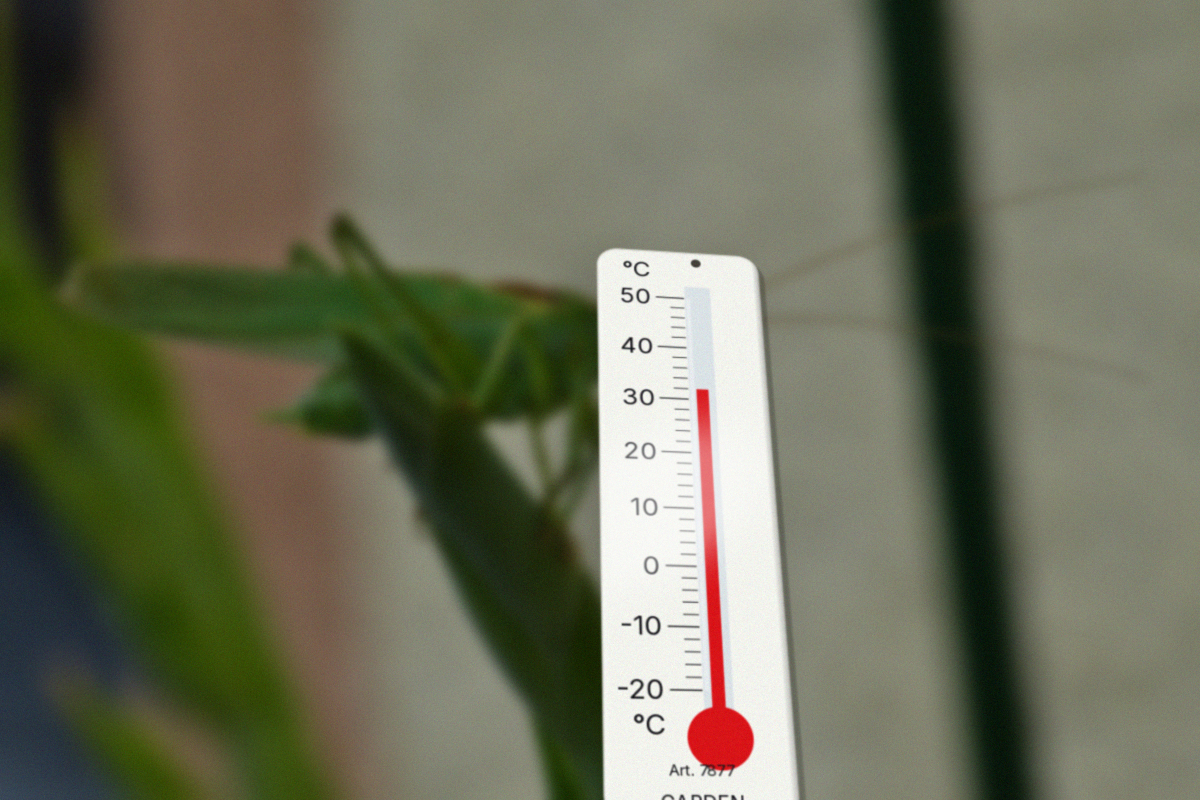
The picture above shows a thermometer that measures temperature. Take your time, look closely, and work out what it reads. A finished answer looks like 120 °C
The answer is 32 °C
